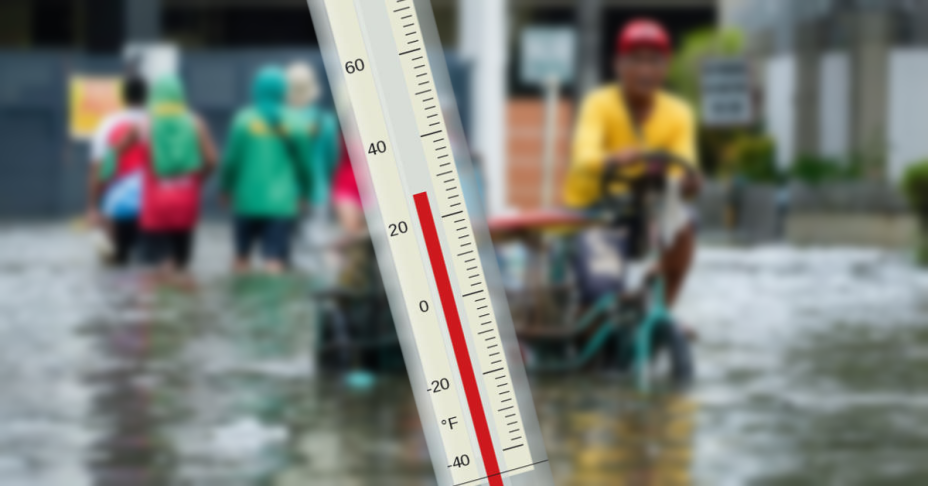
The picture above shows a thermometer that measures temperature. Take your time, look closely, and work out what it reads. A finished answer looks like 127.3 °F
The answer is 27 °F
